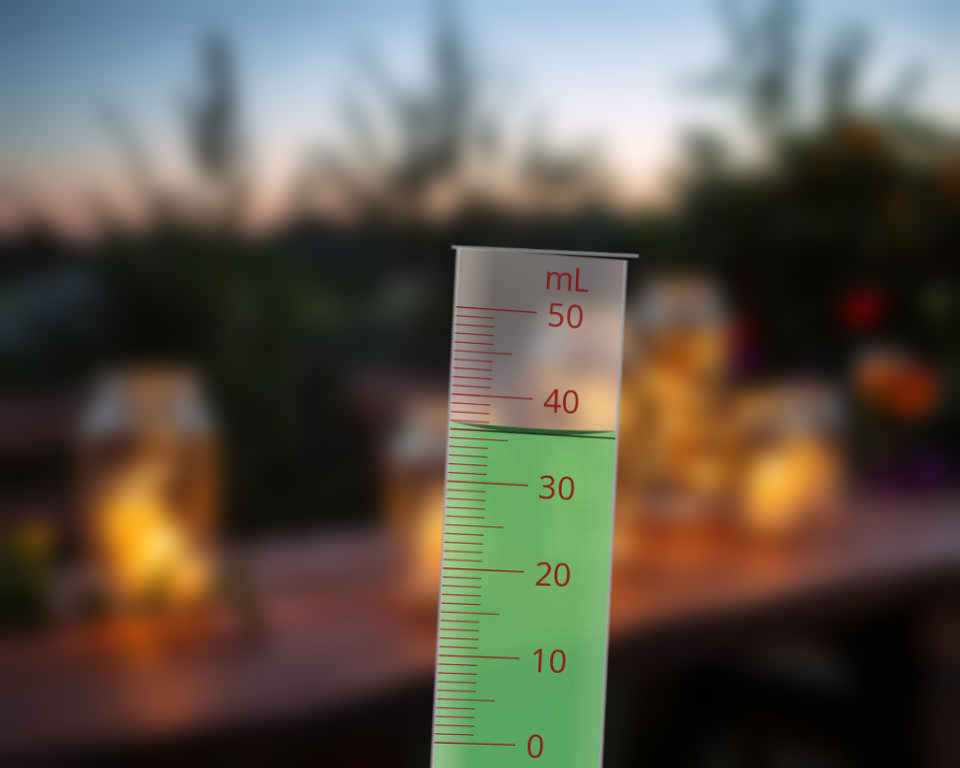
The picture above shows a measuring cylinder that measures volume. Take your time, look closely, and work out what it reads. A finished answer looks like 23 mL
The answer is 36 mL
